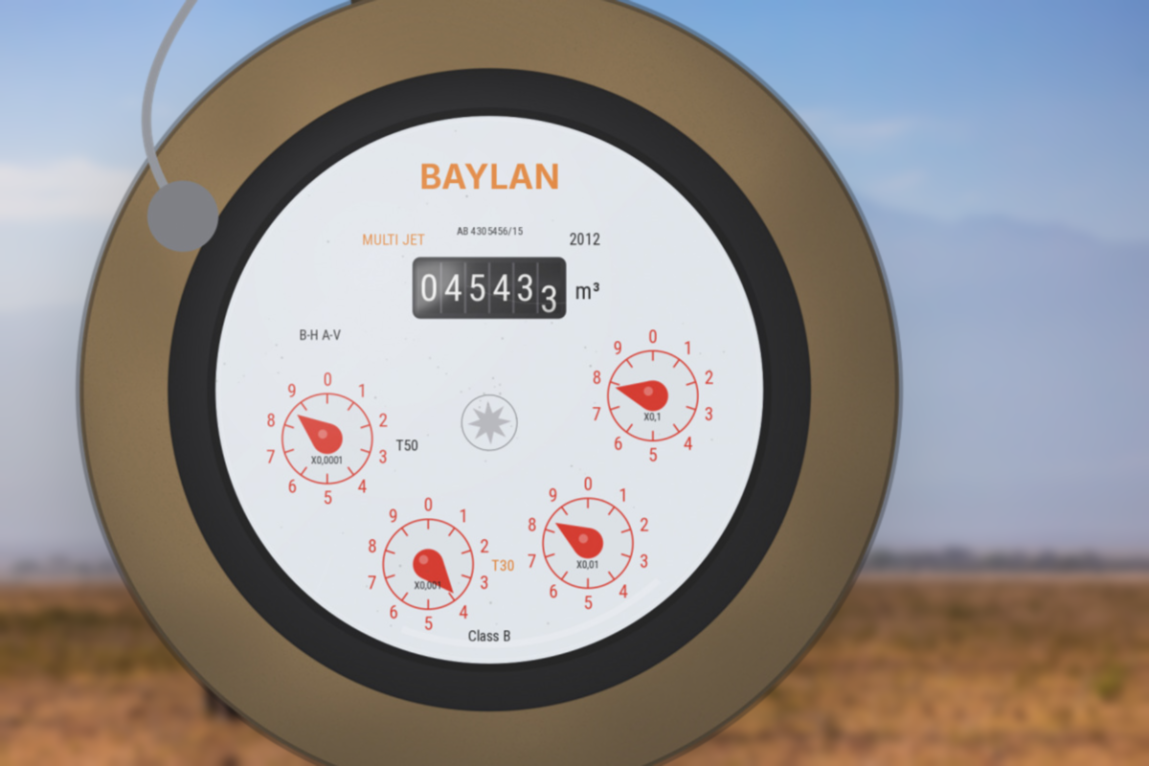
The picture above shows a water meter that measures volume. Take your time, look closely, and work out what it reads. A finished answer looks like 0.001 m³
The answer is 45432.7838 m³
